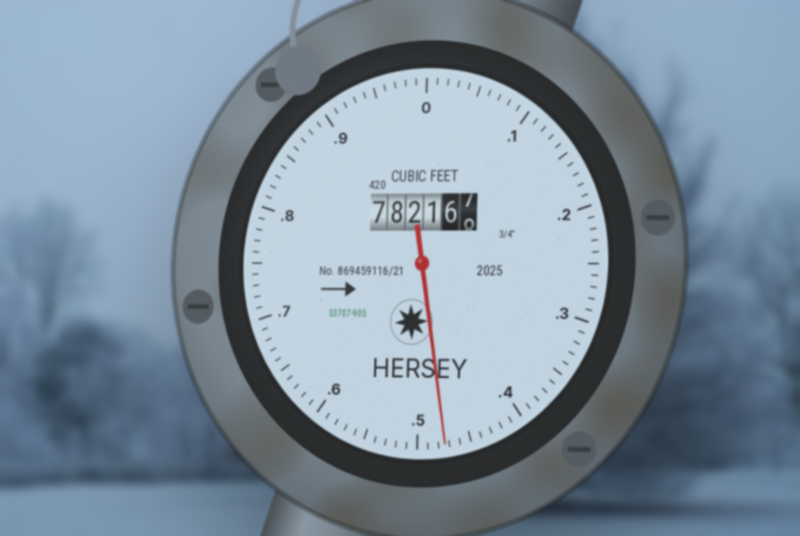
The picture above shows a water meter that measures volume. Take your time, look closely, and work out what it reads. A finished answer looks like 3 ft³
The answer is 782167.47 ft³
